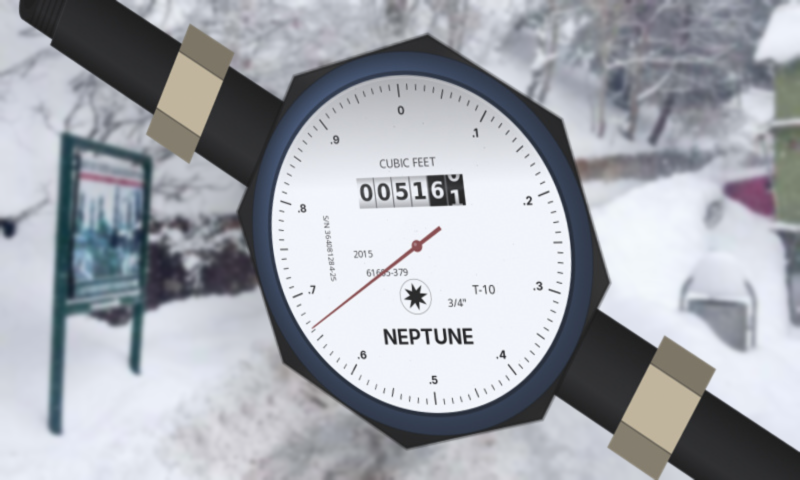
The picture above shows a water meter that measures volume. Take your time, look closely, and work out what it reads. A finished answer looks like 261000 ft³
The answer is 5160.66 ft³
